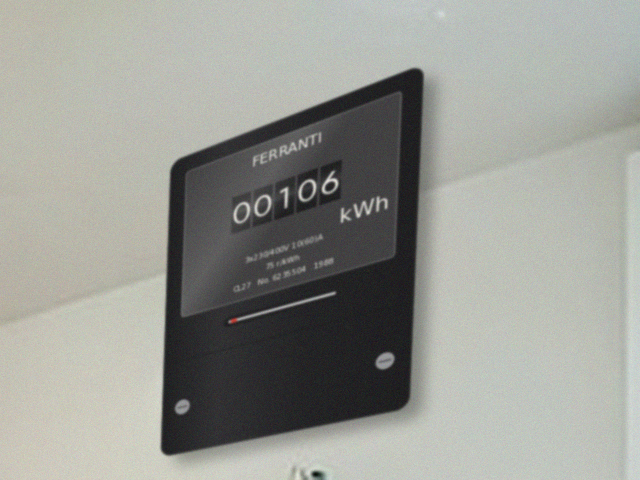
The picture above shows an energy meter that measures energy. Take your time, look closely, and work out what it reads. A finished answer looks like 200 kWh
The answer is 106 kWh
